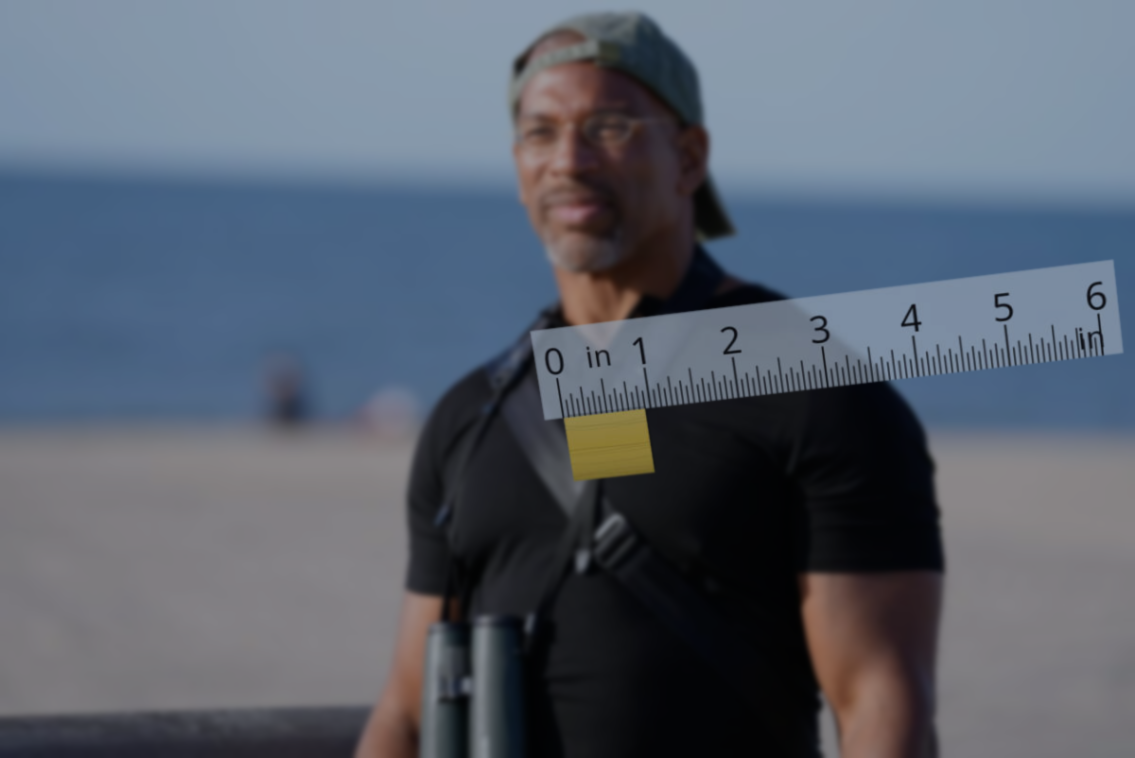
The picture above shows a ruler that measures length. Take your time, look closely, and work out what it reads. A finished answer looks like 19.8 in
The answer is 0.9375 in
